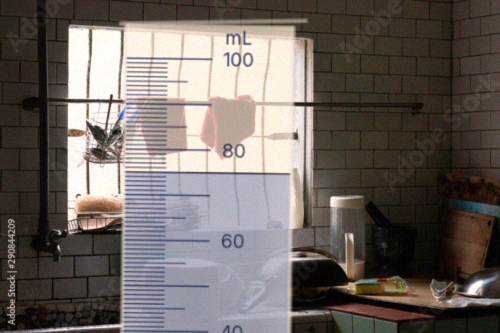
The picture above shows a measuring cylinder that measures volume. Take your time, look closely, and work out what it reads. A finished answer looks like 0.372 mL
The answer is 75 mL
